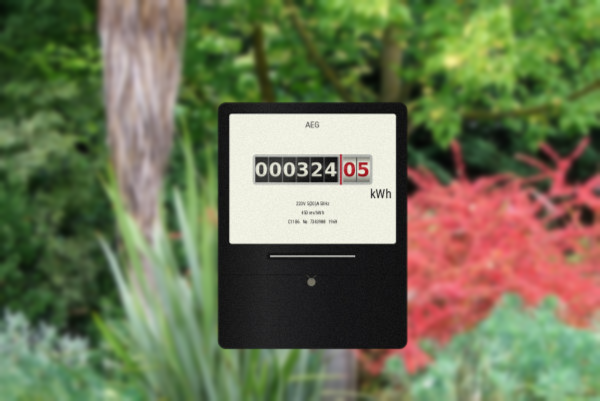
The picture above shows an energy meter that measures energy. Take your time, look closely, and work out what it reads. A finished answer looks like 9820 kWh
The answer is 324.05 kWh
